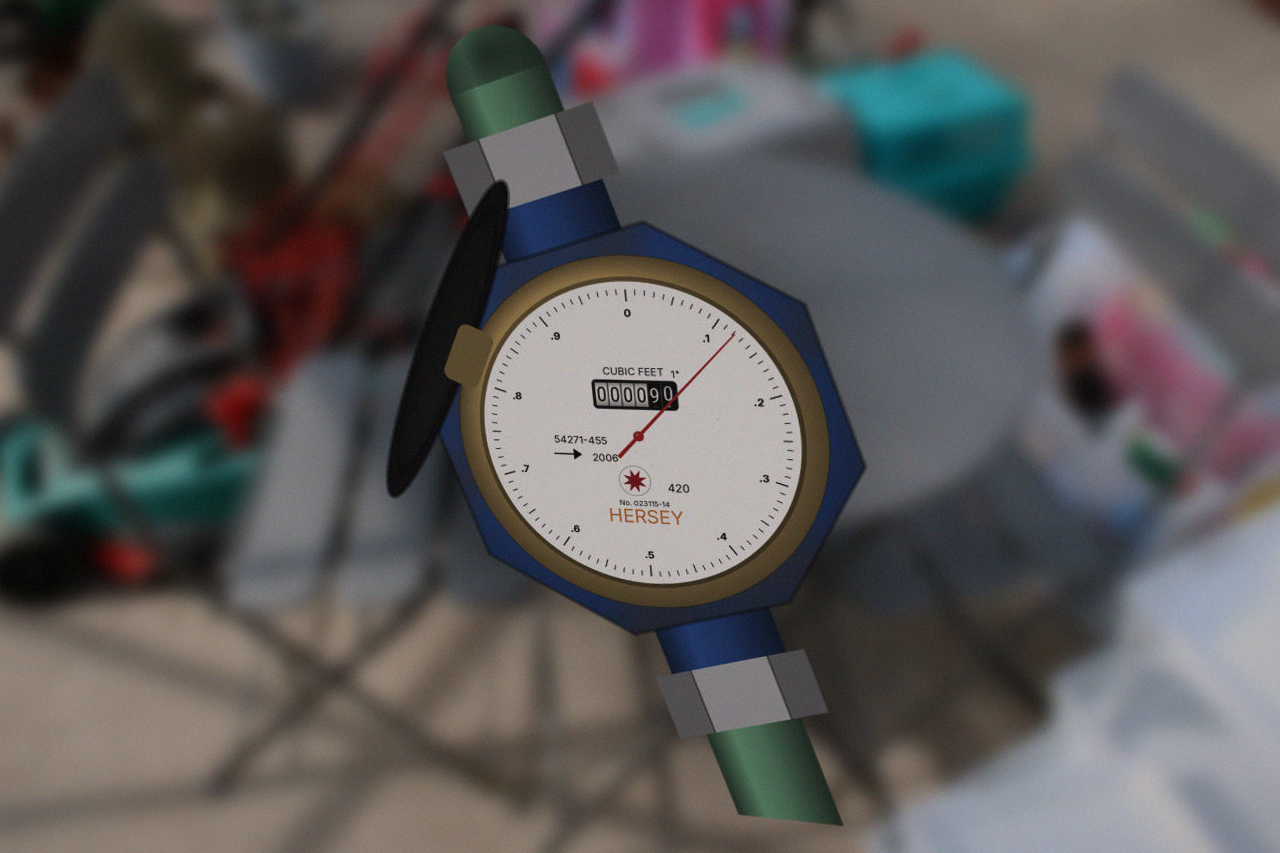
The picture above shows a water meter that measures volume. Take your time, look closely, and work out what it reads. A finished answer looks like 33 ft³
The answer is 90.12 ft³
